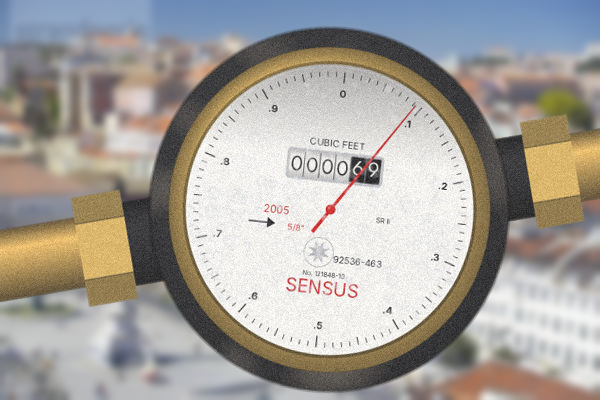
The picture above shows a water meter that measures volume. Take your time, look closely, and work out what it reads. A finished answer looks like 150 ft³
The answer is 69.09 ft³
